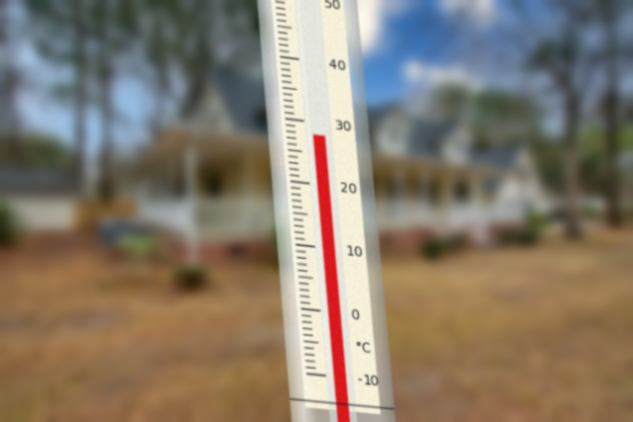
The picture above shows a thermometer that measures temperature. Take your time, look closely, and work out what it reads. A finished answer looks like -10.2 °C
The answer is 28 °C
